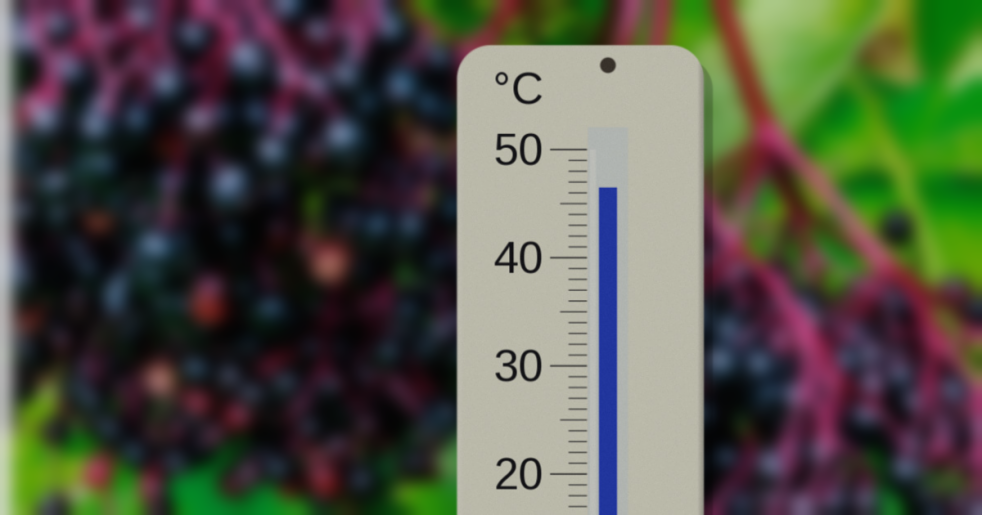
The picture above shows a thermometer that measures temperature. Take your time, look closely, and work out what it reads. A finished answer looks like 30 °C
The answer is 46.5 °C
